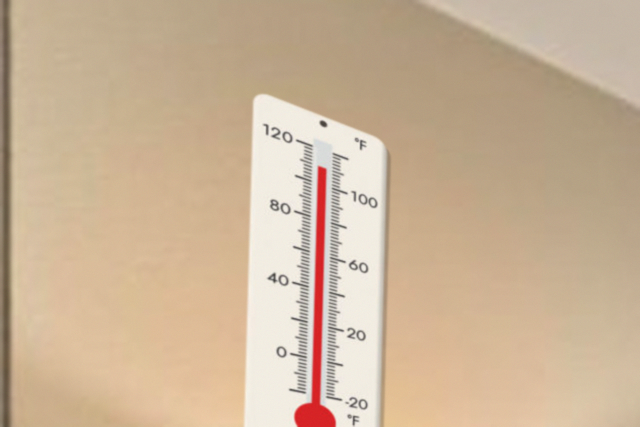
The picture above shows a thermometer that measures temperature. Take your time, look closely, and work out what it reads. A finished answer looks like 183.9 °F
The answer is 110 °F
